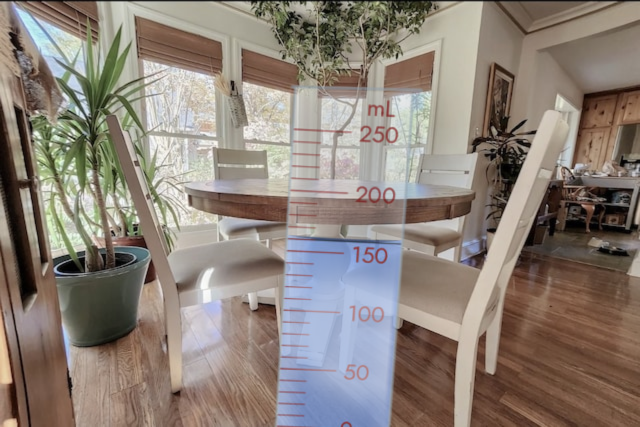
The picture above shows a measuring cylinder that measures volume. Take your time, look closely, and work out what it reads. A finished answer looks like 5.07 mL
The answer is 160 mL
